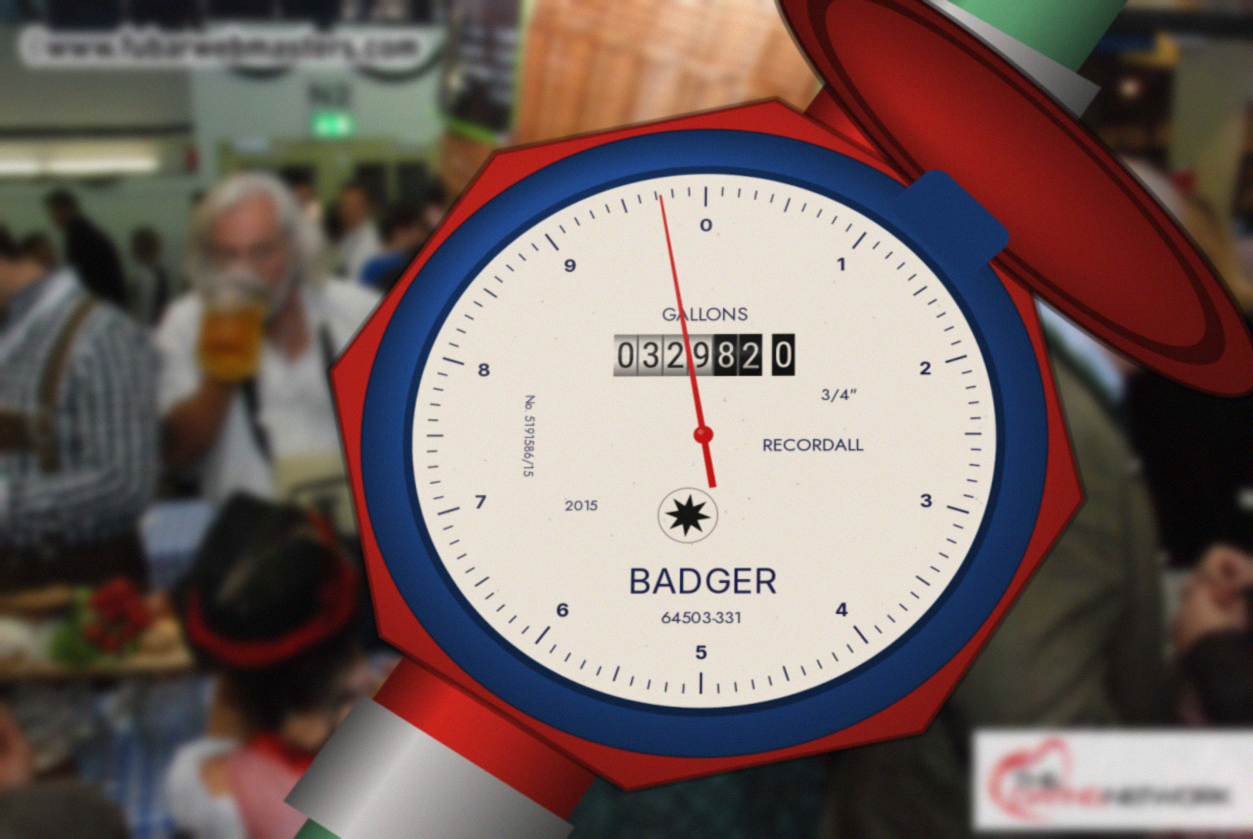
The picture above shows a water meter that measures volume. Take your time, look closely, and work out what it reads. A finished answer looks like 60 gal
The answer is 329819.7 gal
